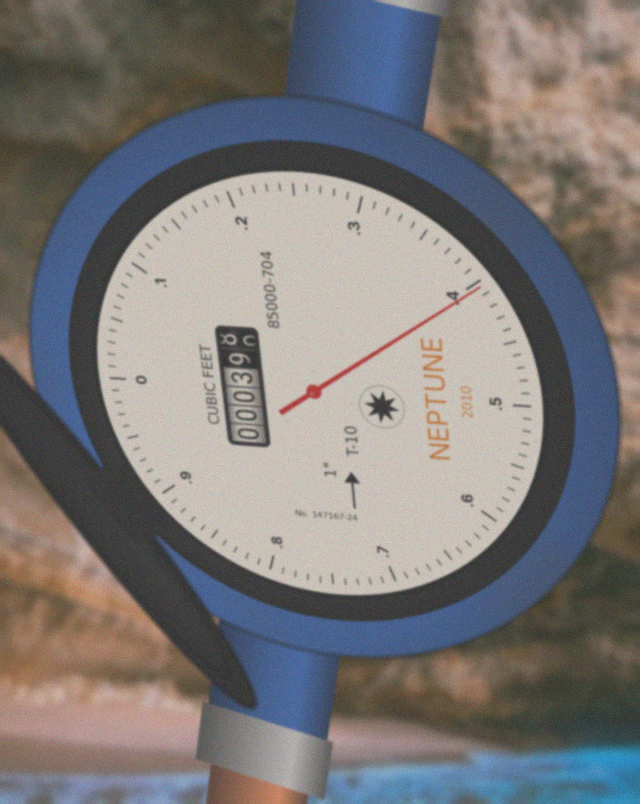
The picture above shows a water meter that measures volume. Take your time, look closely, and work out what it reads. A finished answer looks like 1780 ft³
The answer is 398.40 ft³
